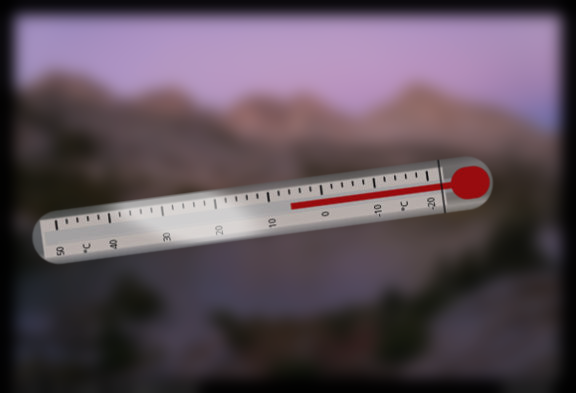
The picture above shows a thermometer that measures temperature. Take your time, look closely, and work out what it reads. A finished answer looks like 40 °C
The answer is 6 °C
